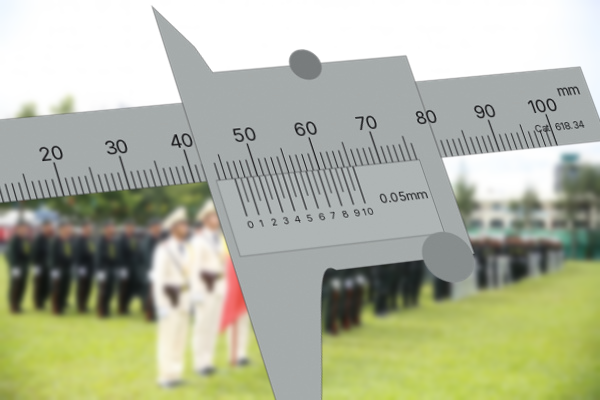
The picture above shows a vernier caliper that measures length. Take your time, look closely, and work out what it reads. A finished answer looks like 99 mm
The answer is 46.4 mm
